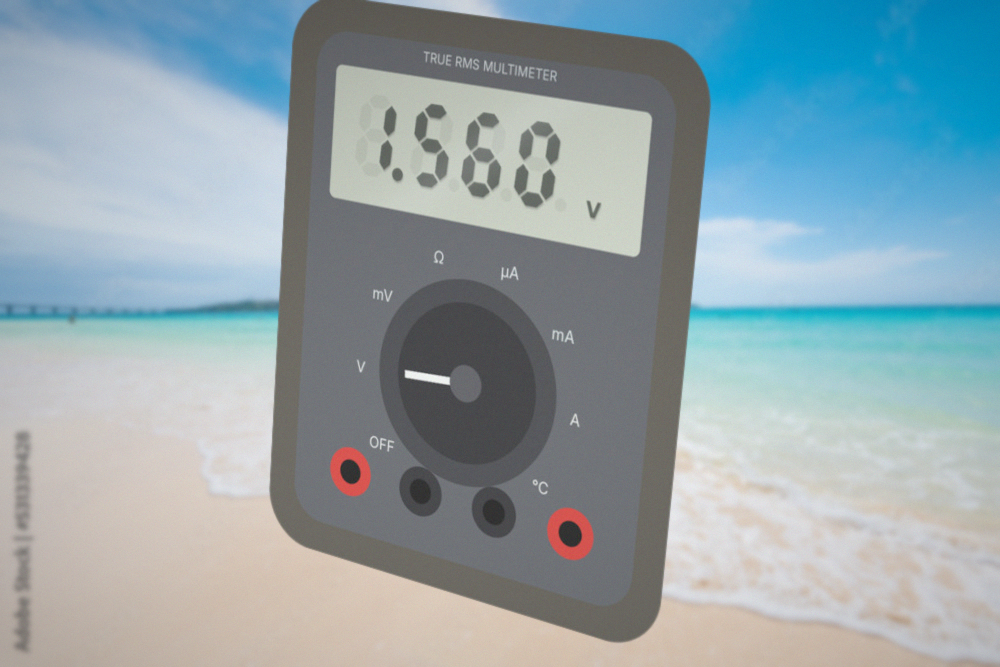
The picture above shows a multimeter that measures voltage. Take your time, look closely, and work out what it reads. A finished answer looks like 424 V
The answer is 1.560 V
